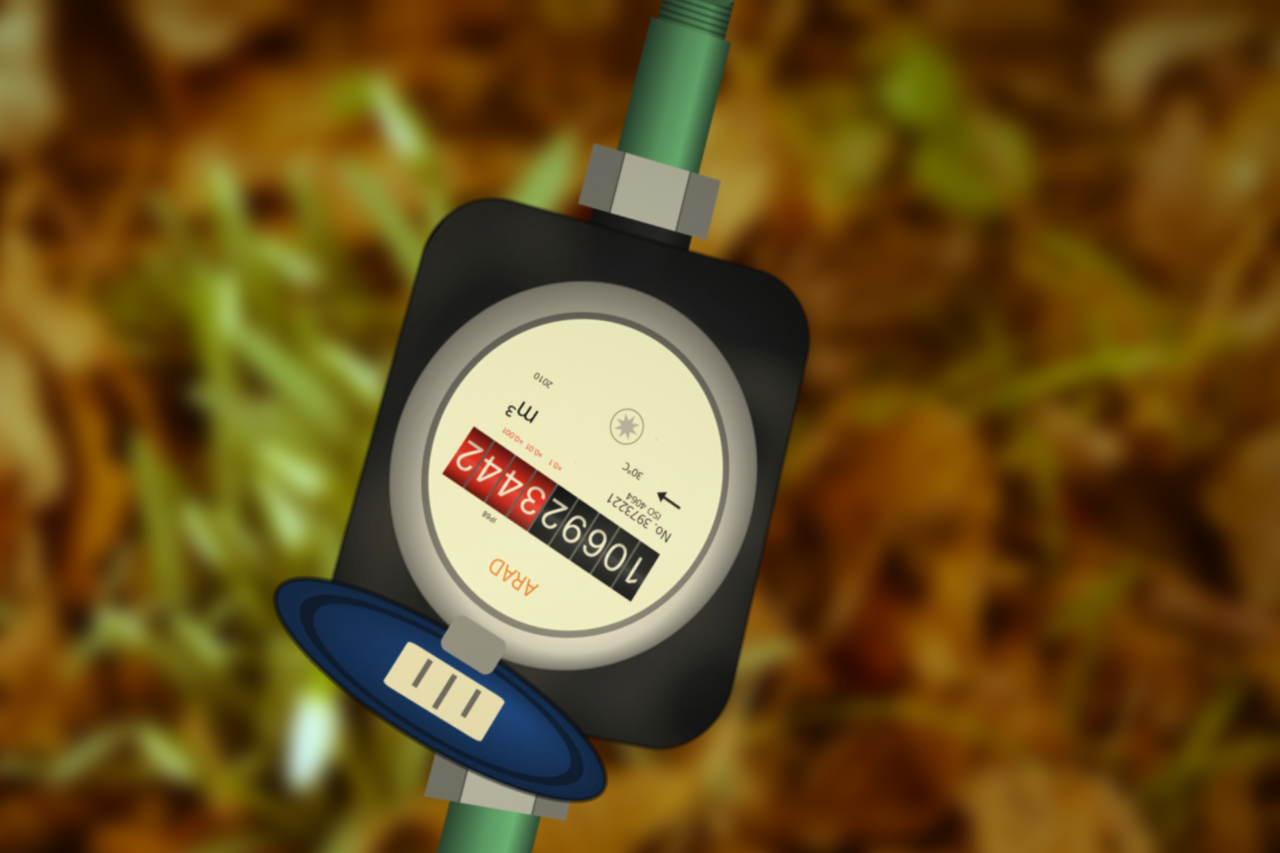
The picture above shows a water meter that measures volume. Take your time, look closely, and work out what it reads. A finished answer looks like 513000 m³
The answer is 10692.3442 m³
